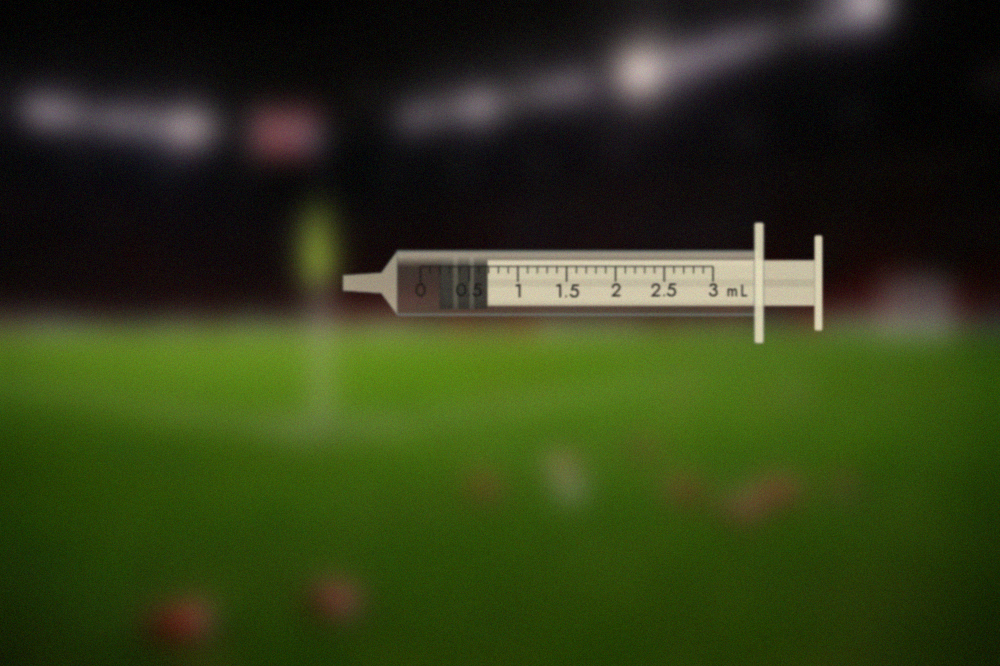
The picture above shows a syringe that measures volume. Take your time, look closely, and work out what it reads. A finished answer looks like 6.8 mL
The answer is 0.2 mL
